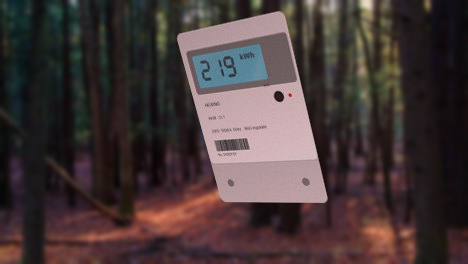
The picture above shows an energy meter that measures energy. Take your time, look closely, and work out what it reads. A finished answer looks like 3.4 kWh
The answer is 219 kWh
